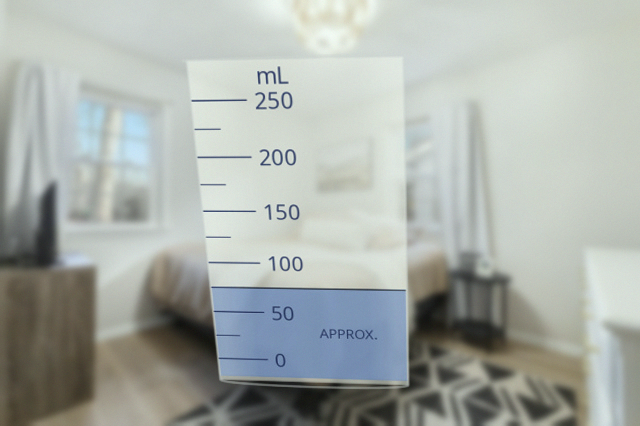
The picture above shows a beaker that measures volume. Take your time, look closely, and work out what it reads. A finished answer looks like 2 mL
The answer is 75 mL
